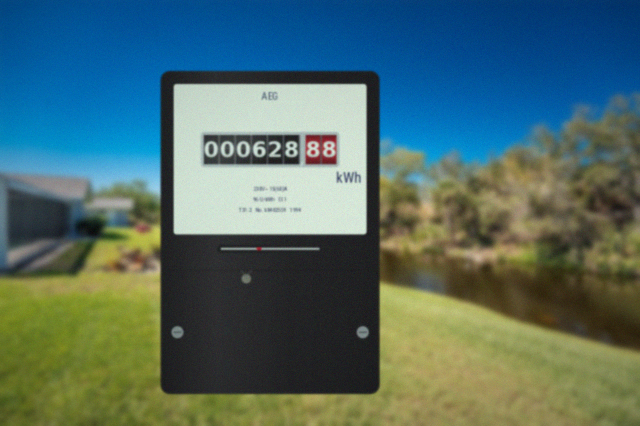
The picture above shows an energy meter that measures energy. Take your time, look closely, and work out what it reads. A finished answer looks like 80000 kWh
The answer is 628.88 kWh
